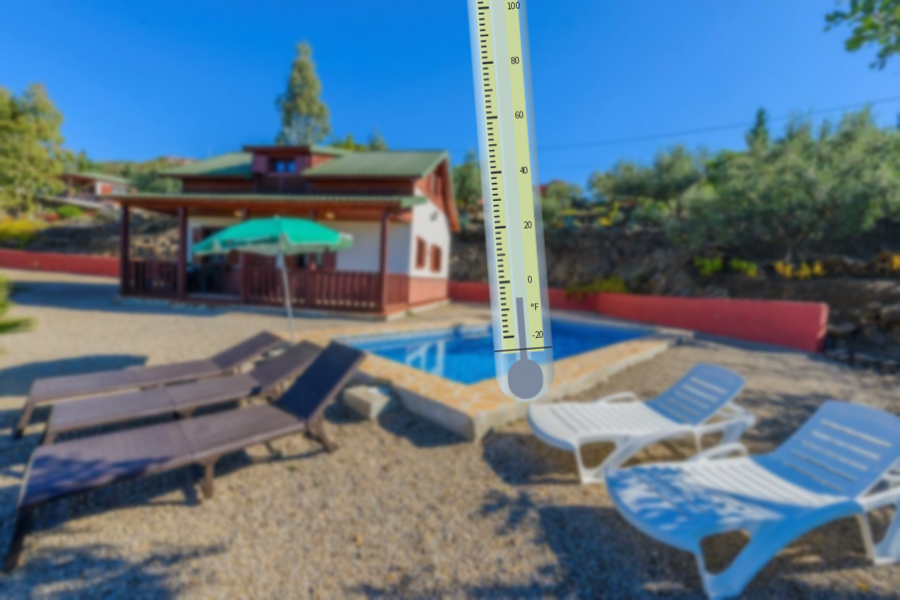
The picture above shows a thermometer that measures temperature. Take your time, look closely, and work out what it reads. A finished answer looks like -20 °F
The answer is -6 °F
